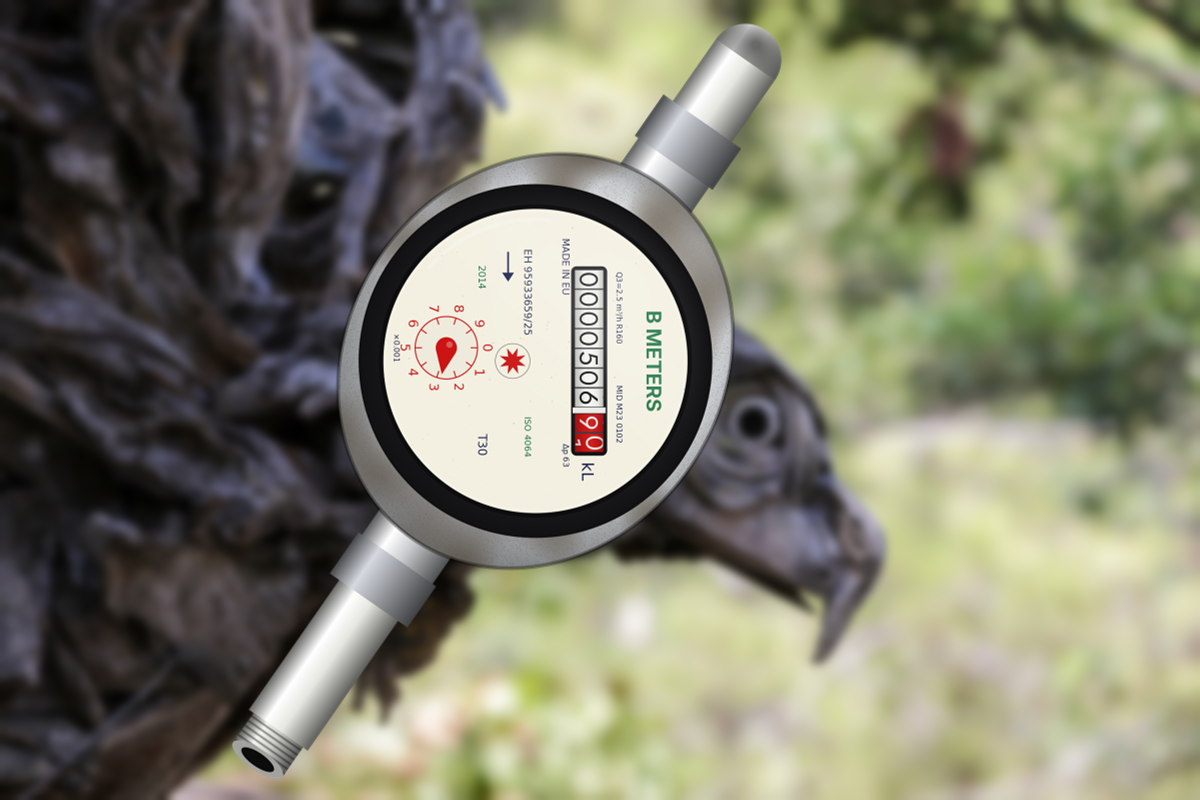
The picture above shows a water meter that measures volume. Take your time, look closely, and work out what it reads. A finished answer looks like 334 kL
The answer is 506.902 kL
